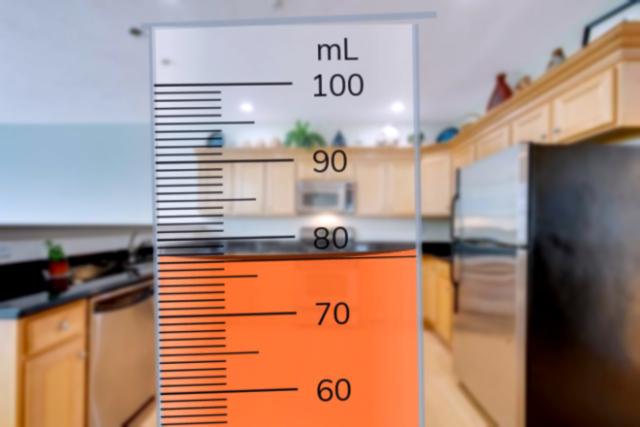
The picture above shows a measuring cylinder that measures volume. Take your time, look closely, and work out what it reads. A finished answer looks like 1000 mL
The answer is 77 mL
